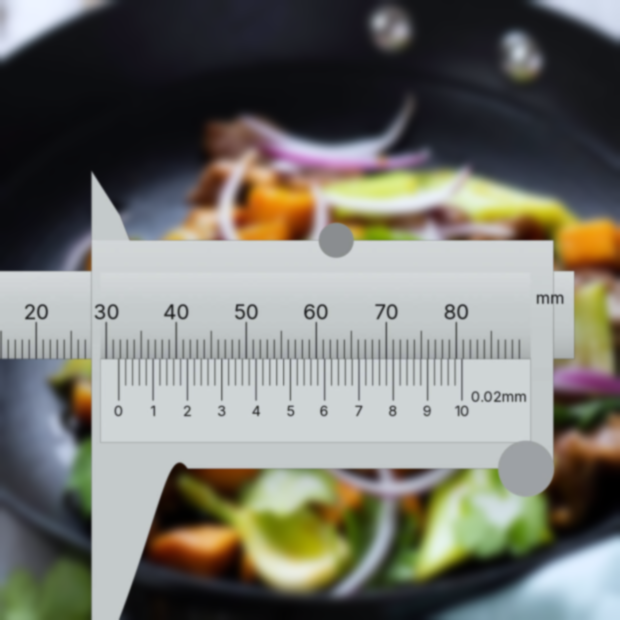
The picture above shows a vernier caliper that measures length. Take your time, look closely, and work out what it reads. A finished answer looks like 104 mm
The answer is 31.8 mm
